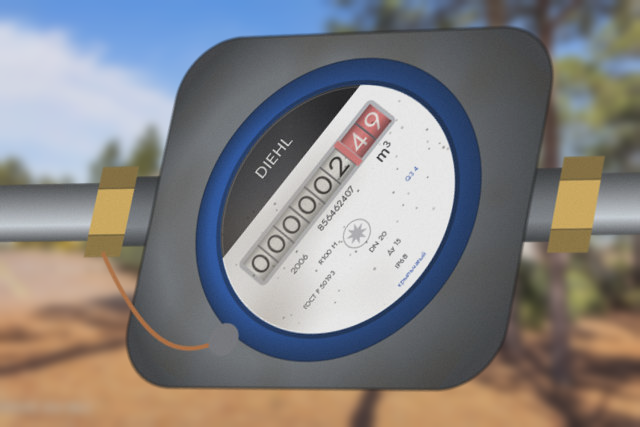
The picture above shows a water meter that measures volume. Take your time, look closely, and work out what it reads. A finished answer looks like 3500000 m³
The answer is 2.49 m³
